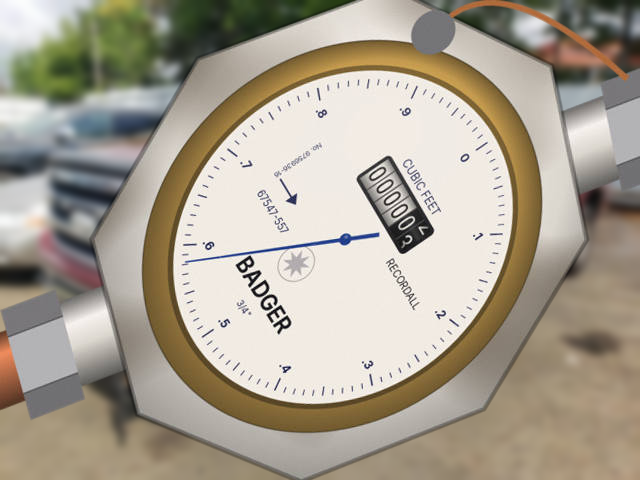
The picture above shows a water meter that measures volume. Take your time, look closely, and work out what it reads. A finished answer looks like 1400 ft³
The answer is 2.58 ft³
